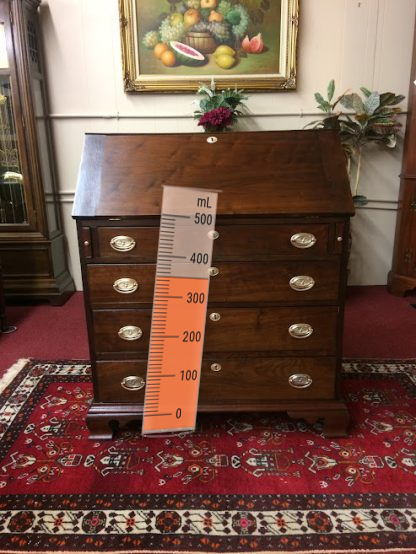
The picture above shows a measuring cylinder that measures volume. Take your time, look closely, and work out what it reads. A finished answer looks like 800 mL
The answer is 350 mL
